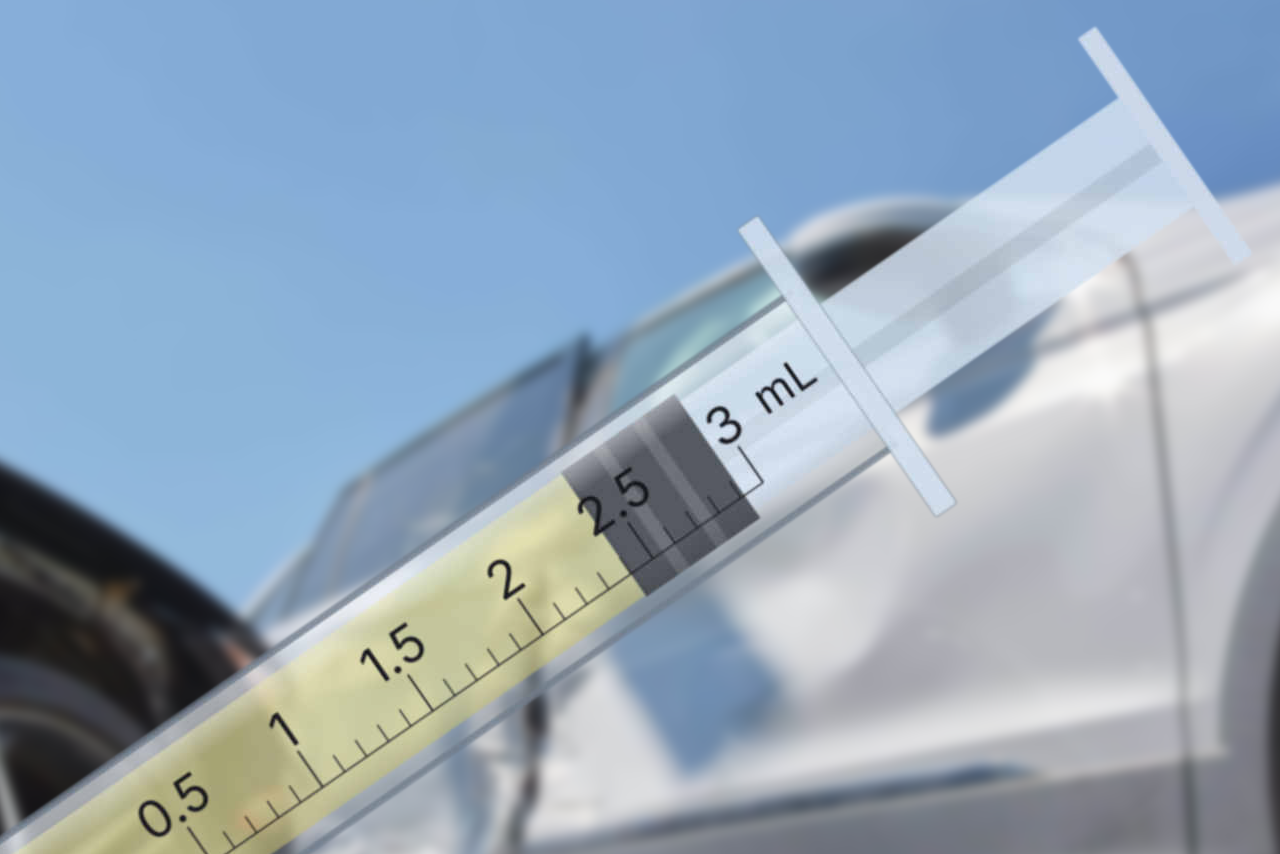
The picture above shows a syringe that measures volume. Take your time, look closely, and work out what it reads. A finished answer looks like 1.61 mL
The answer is 2.4 mL
